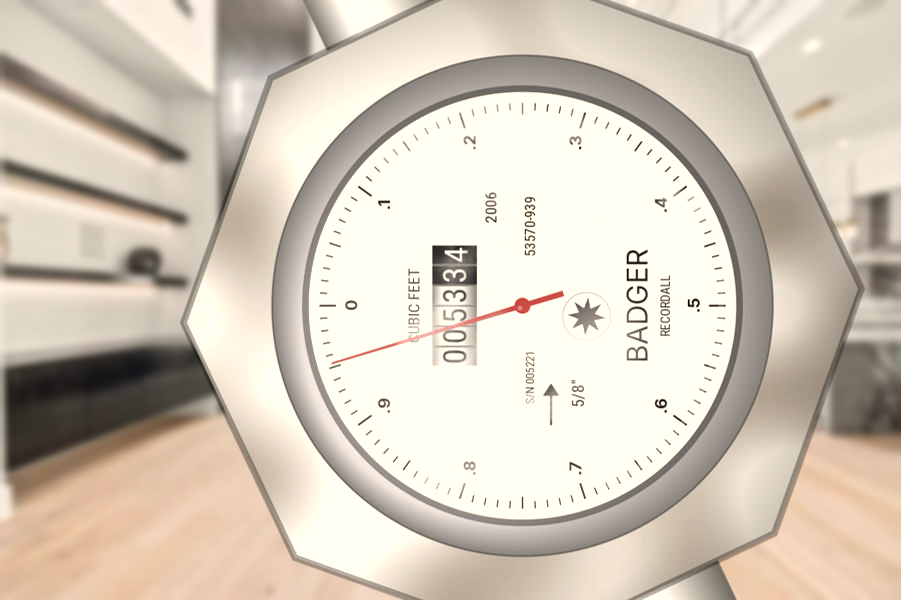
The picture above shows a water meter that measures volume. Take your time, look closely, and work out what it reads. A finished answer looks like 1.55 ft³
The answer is 5333.95 ft³
